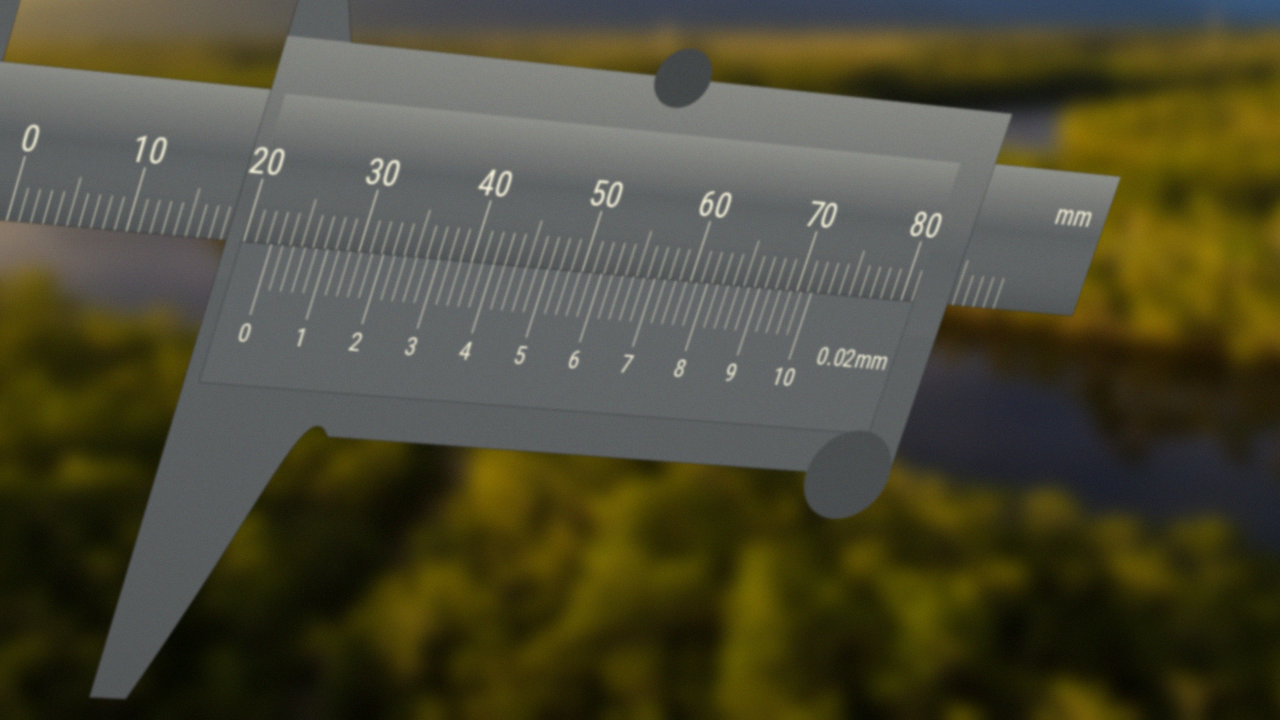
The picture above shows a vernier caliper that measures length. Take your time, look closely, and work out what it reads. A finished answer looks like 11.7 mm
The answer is 22.4 mm
